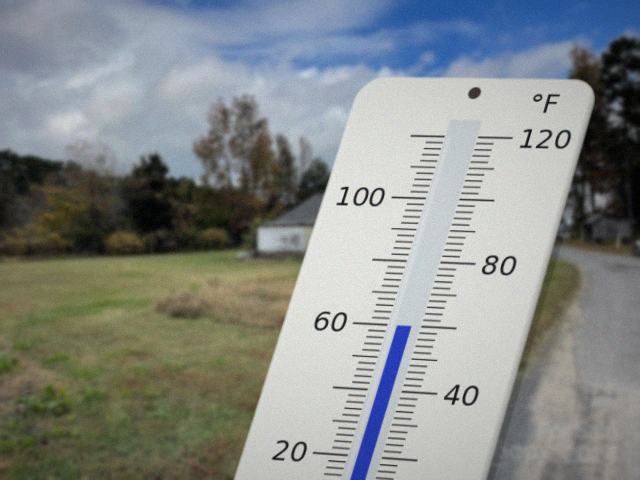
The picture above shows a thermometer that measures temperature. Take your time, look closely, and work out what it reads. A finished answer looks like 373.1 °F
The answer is 60 °F
